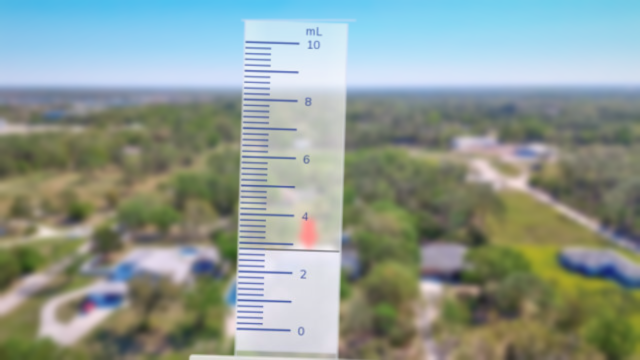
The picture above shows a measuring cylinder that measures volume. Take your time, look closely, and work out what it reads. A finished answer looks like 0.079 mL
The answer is 2.8 mL
